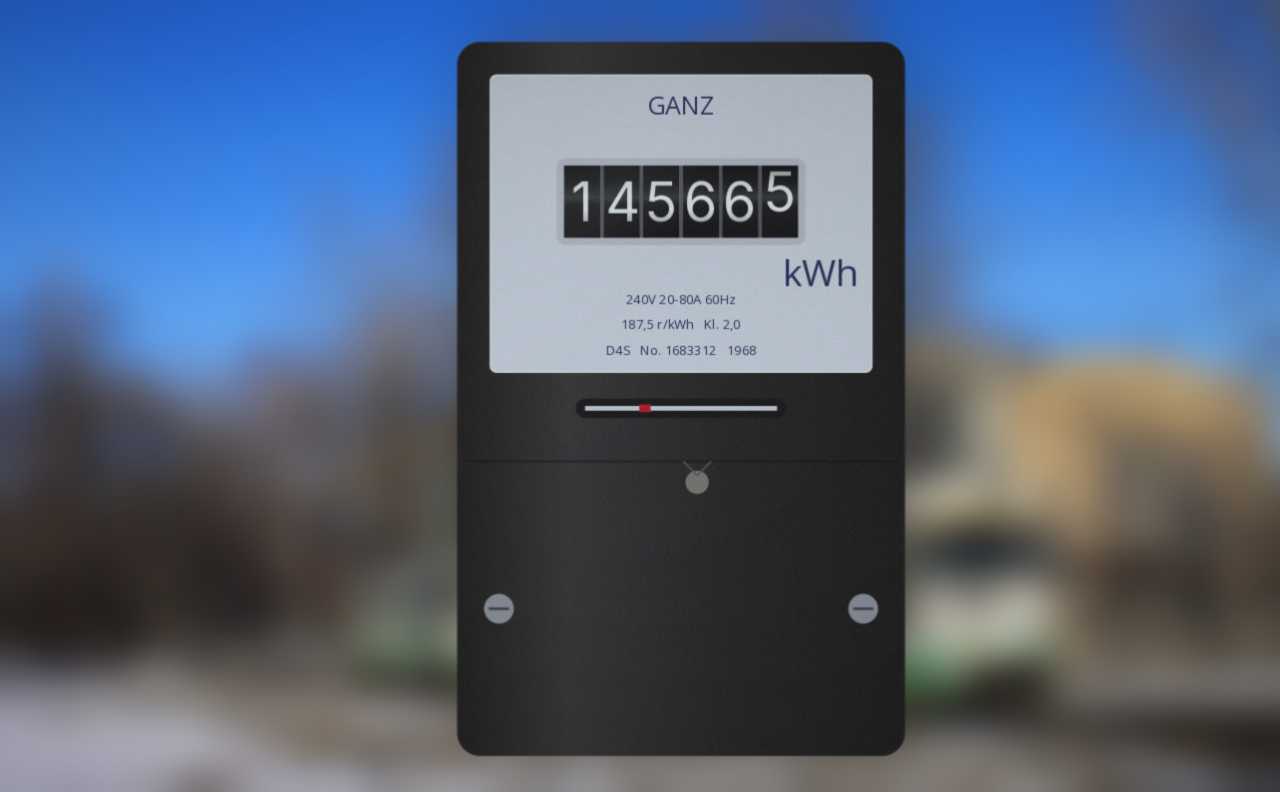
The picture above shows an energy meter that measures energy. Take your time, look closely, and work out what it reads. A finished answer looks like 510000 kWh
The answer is 145665 kWh
